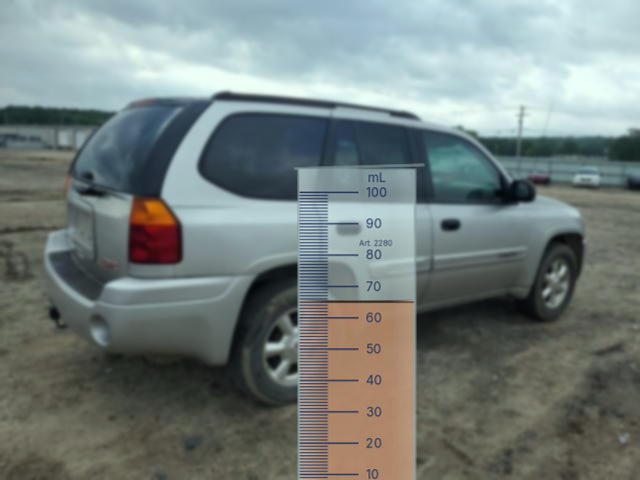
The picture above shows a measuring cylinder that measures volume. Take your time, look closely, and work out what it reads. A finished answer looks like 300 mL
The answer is 65 mL
